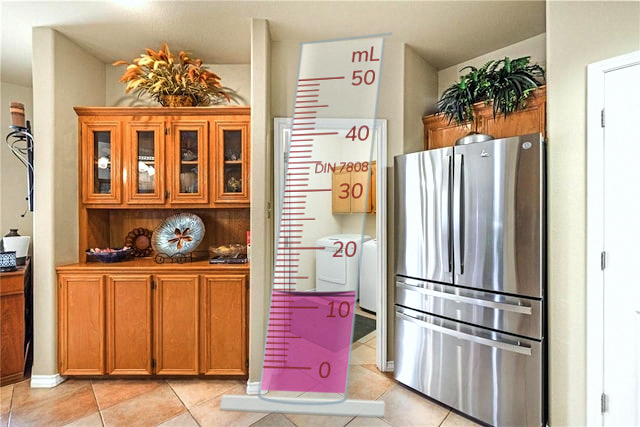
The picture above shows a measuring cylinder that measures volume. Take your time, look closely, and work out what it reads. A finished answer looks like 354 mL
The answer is 12 mL
